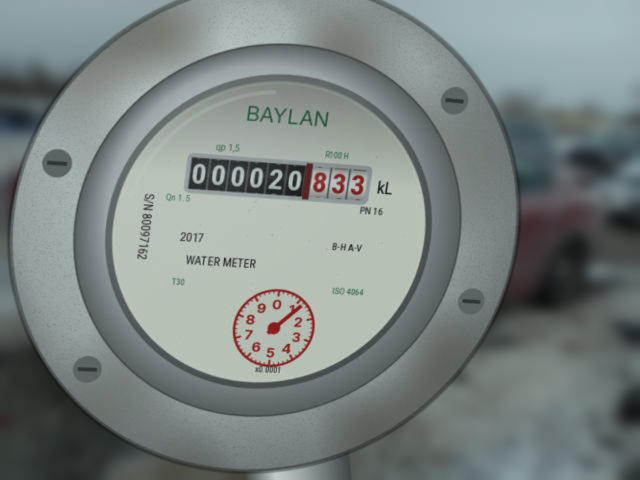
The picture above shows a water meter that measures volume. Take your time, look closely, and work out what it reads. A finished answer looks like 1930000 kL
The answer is 20.8331 kL
